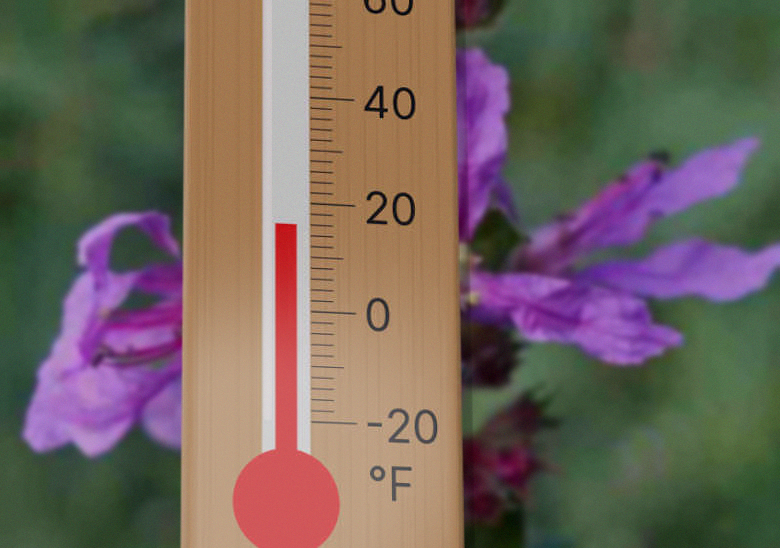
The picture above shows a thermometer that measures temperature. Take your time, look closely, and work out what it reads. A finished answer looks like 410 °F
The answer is 16 °F
